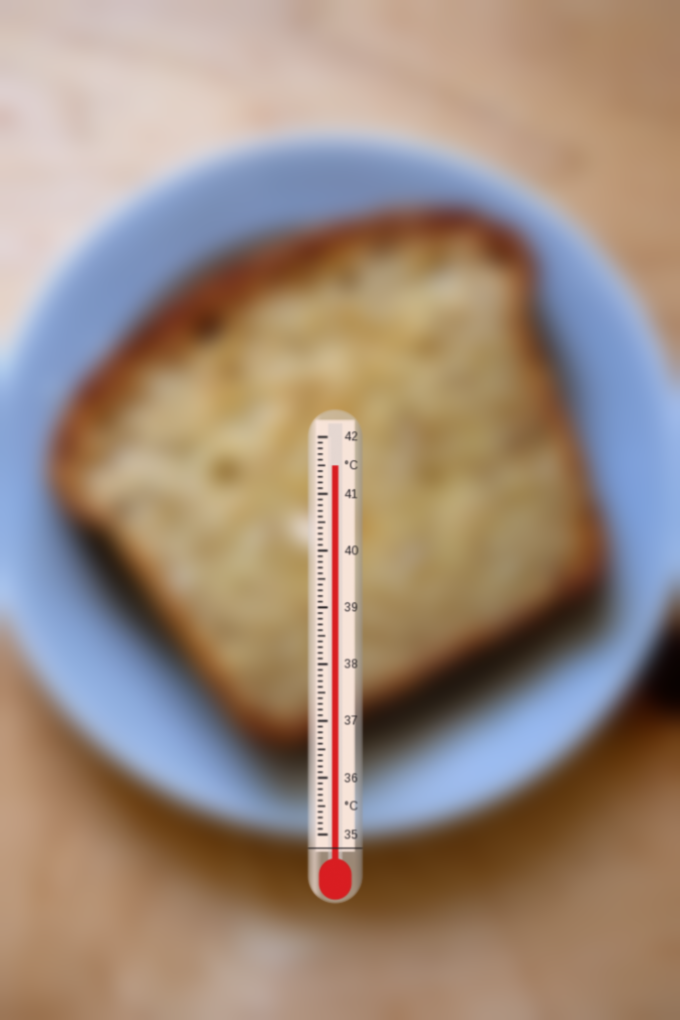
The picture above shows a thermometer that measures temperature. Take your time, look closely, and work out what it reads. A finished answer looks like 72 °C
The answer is 41.5 °C
